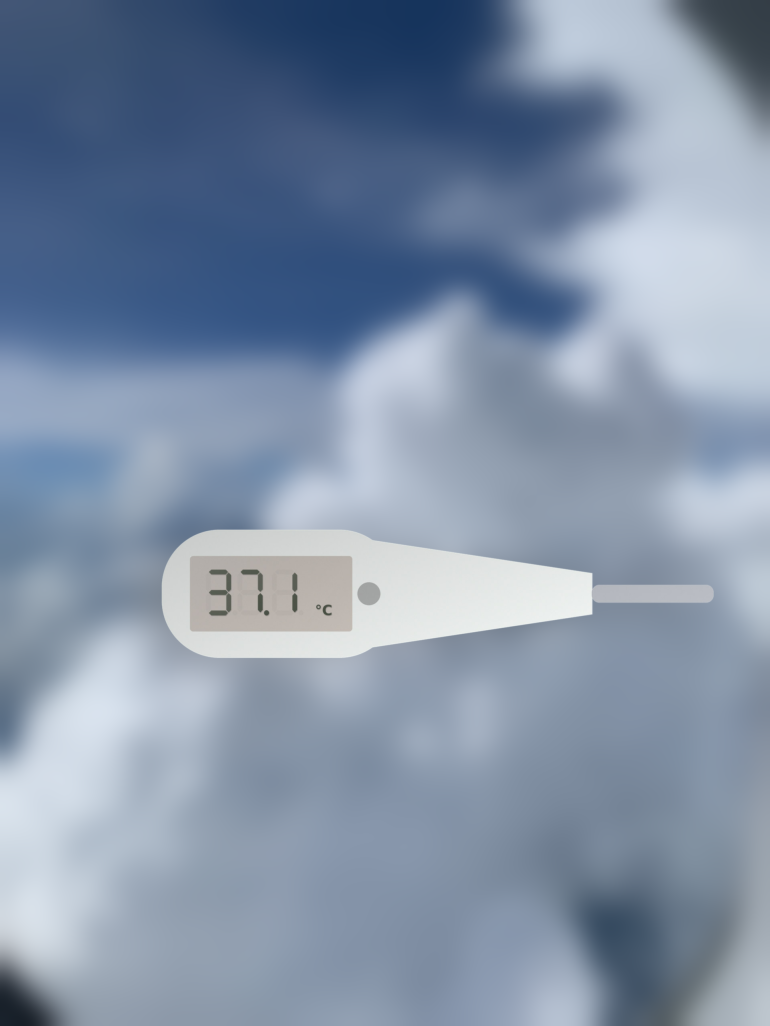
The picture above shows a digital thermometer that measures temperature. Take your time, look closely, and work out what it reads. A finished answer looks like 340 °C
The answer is 37.1 °C
